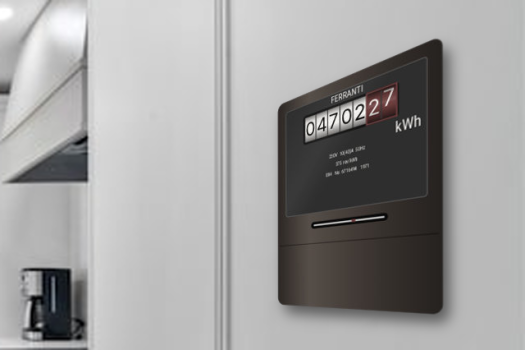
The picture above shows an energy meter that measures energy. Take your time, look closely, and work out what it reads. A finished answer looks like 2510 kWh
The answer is 4702.27 kWh
